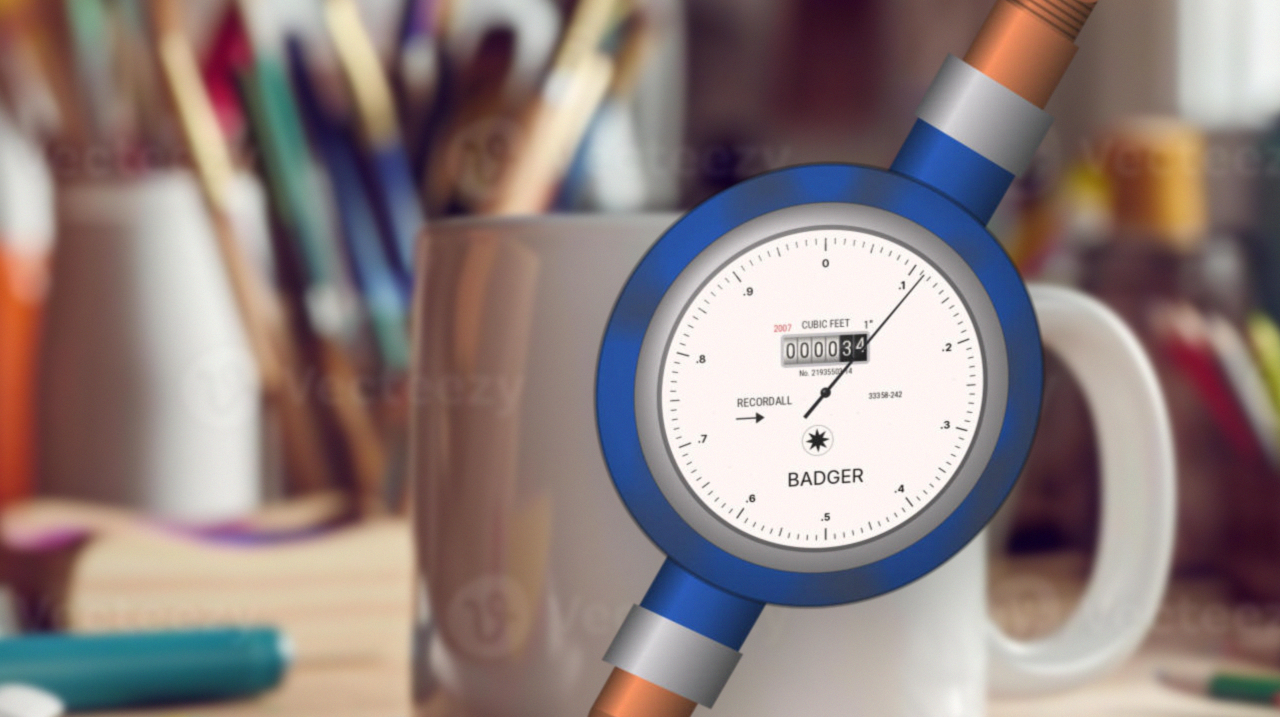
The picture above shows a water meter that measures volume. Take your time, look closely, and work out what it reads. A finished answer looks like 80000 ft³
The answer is 34.11 ft³
